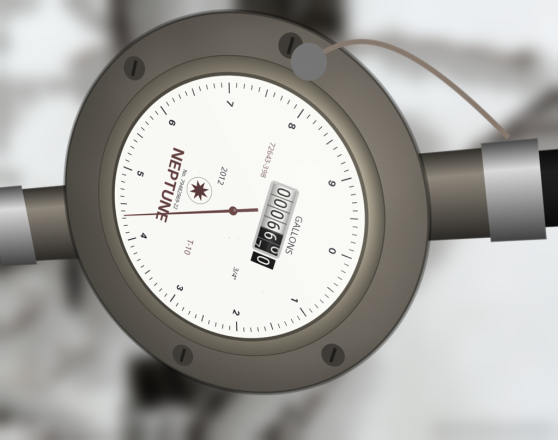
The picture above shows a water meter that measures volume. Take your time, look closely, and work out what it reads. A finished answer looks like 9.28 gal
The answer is 6664.3 gal
